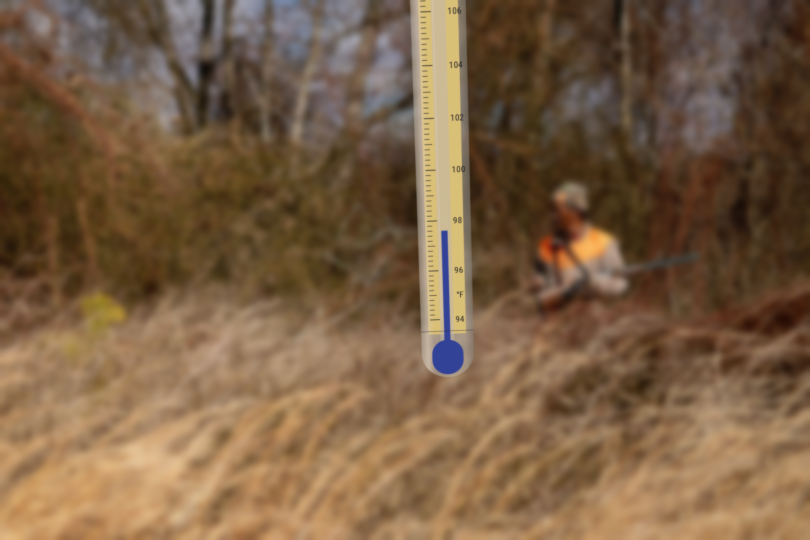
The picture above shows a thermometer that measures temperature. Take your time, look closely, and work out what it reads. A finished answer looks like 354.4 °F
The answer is 97.6 °F
